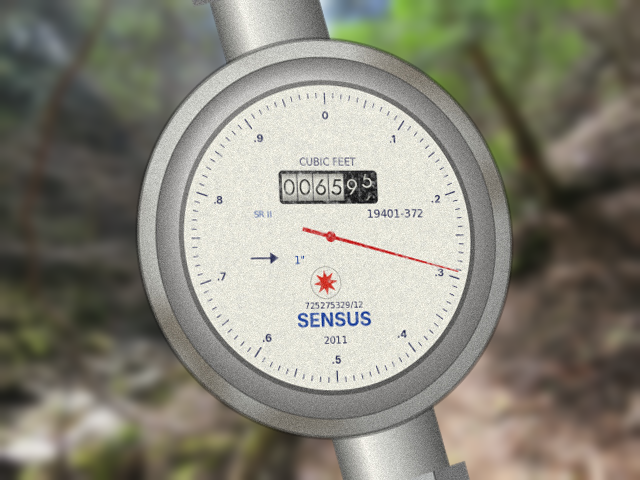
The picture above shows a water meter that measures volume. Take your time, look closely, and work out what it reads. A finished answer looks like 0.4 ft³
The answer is 6595.29 ft³
